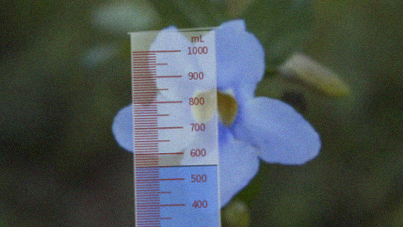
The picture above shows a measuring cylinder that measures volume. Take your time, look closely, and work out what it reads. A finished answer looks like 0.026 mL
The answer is 550 mL
